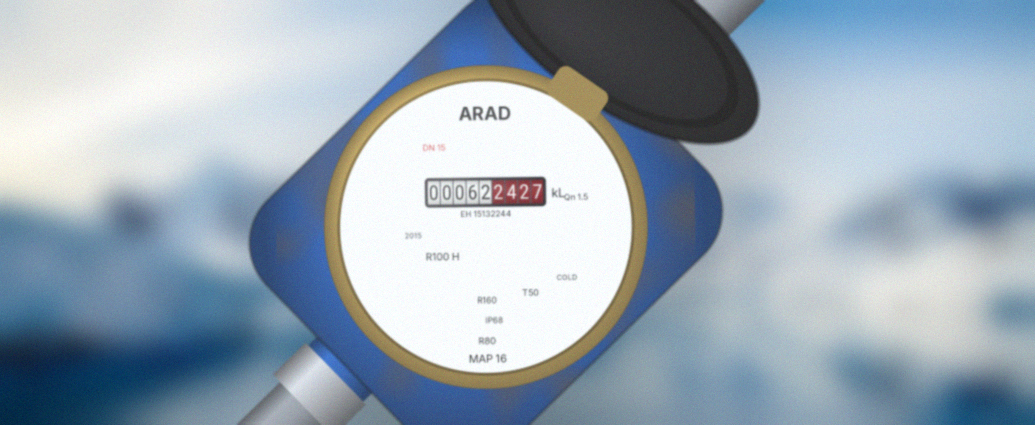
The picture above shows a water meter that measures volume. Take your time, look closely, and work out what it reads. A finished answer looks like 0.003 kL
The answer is 62.2427 kL
